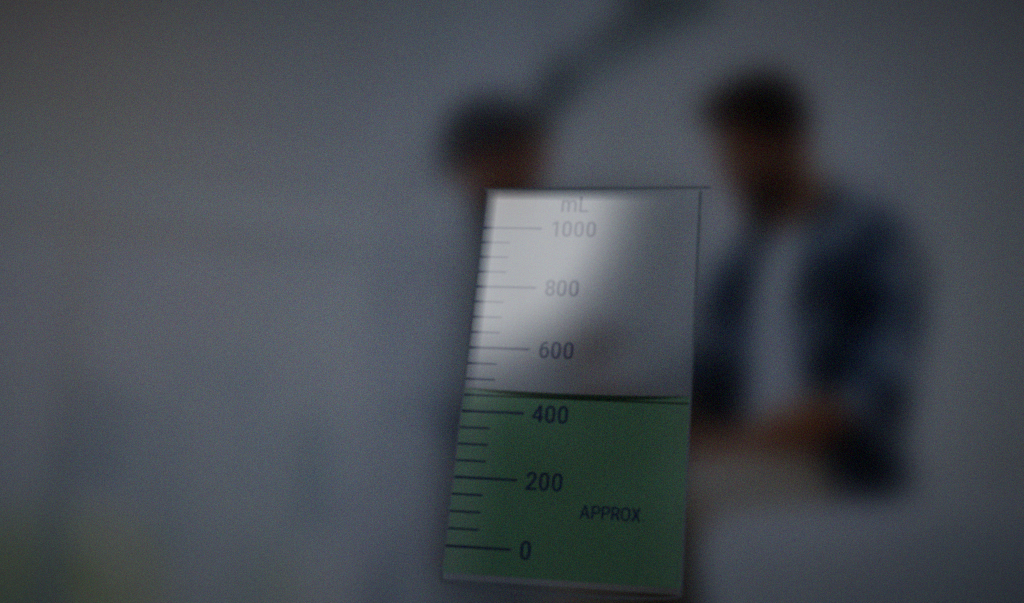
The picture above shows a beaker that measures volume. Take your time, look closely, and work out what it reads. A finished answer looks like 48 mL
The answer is 450 mL
